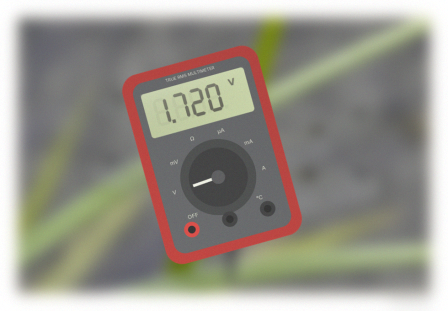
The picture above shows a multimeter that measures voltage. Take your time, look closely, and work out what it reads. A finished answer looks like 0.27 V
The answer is 1.720 V
